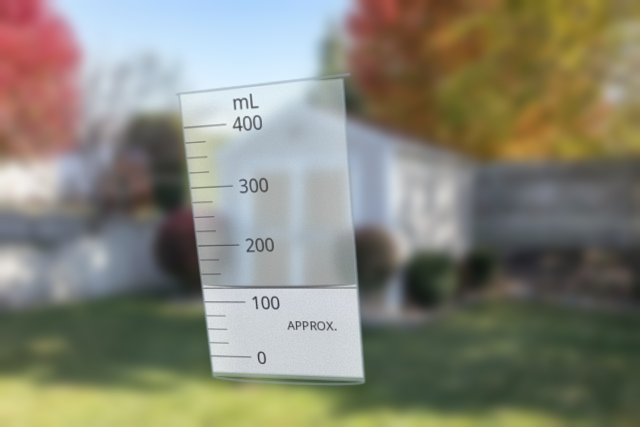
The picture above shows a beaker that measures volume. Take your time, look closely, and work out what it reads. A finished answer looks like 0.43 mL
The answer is 125 mL
